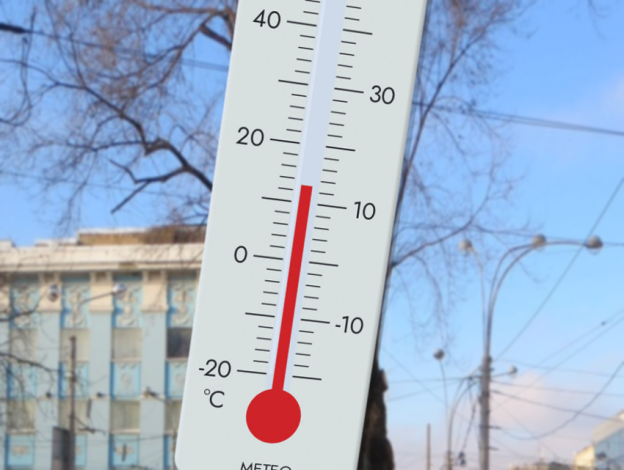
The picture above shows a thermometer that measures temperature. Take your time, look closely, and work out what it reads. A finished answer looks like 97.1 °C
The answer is 13 °C
